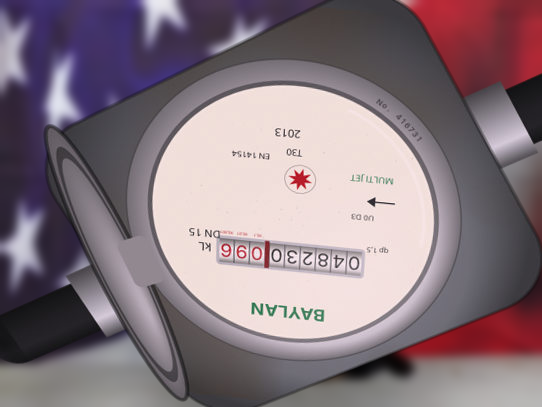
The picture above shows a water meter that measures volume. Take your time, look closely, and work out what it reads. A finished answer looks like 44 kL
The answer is 48230.096 kL
